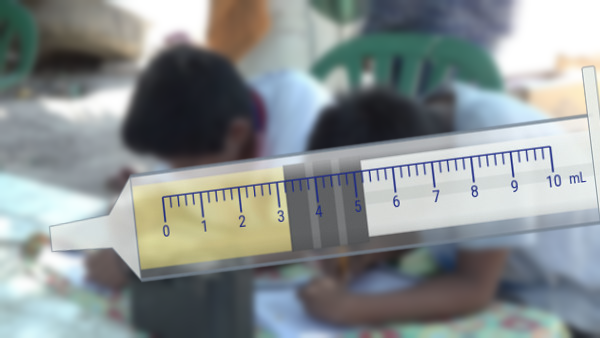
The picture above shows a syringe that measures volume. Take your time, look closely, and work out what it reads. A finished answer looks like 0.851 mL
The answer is 3.2 mL
